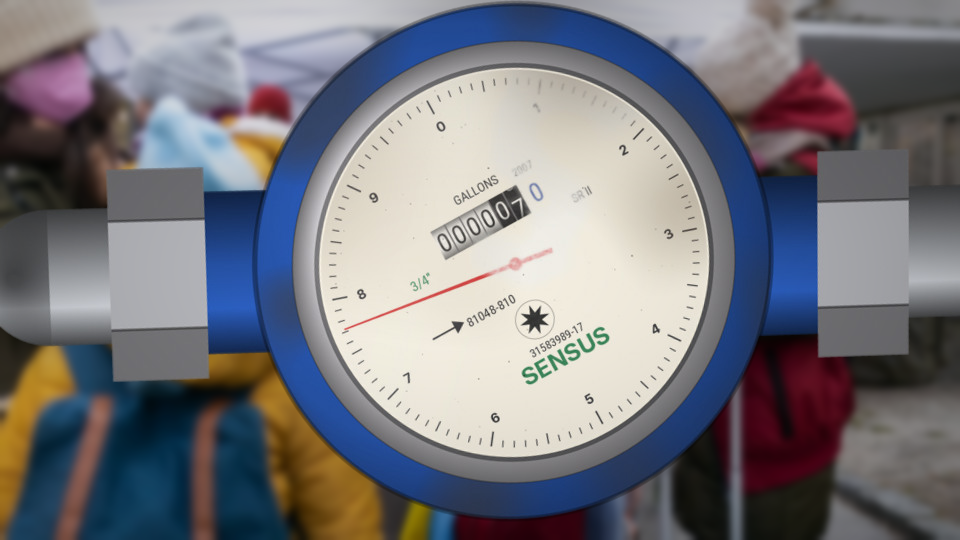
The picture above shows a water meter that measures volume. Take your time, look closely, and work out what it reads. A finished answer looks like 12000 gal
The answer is 67.7 gal
